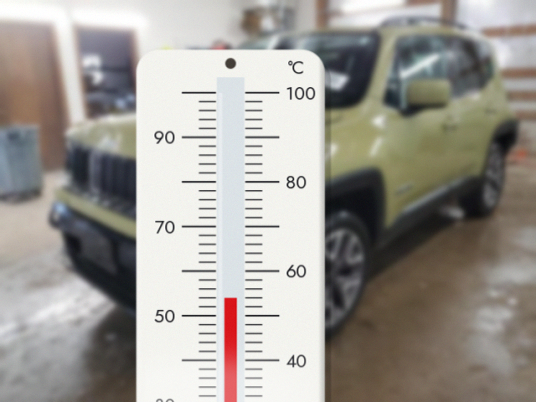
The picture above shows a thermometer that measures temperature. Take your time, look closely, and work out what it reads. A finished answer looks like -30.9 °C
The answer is 54 °C
